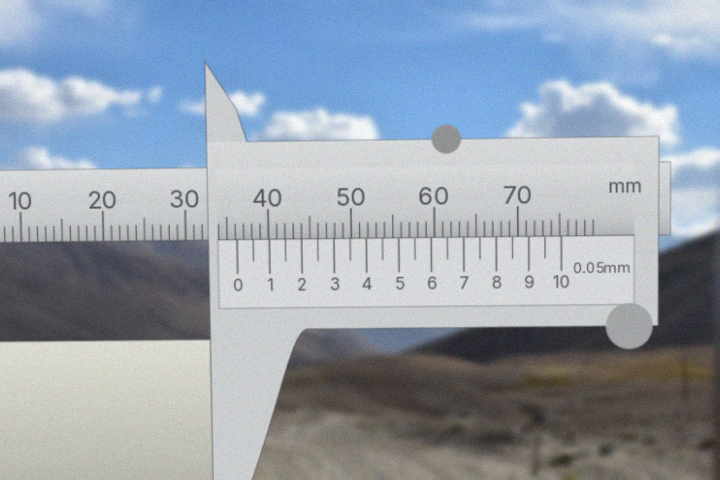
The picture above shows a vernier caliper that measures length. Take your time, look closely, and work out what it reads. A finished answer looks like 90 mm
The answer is 36.2 mm
